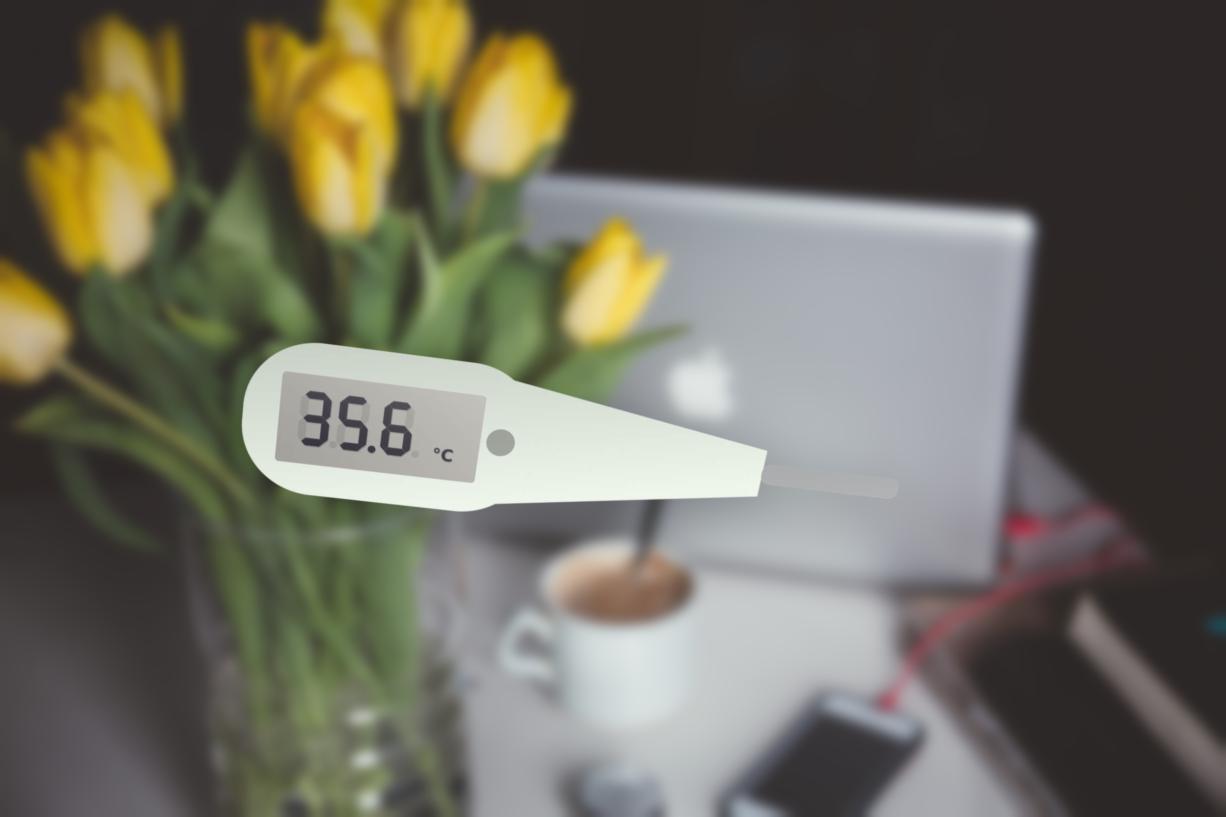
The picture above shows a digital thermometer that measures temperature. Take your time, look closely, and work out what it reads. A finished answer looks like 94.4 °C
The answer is 35.6 °C
